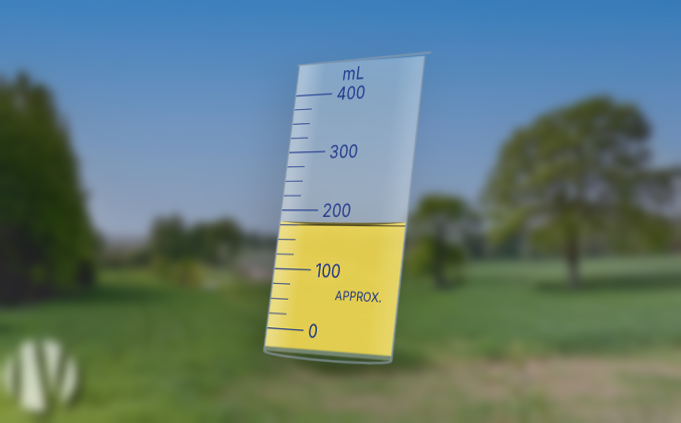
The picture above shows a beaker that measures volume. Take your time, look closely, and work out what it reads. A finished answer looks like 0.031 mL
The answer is 175 mL
